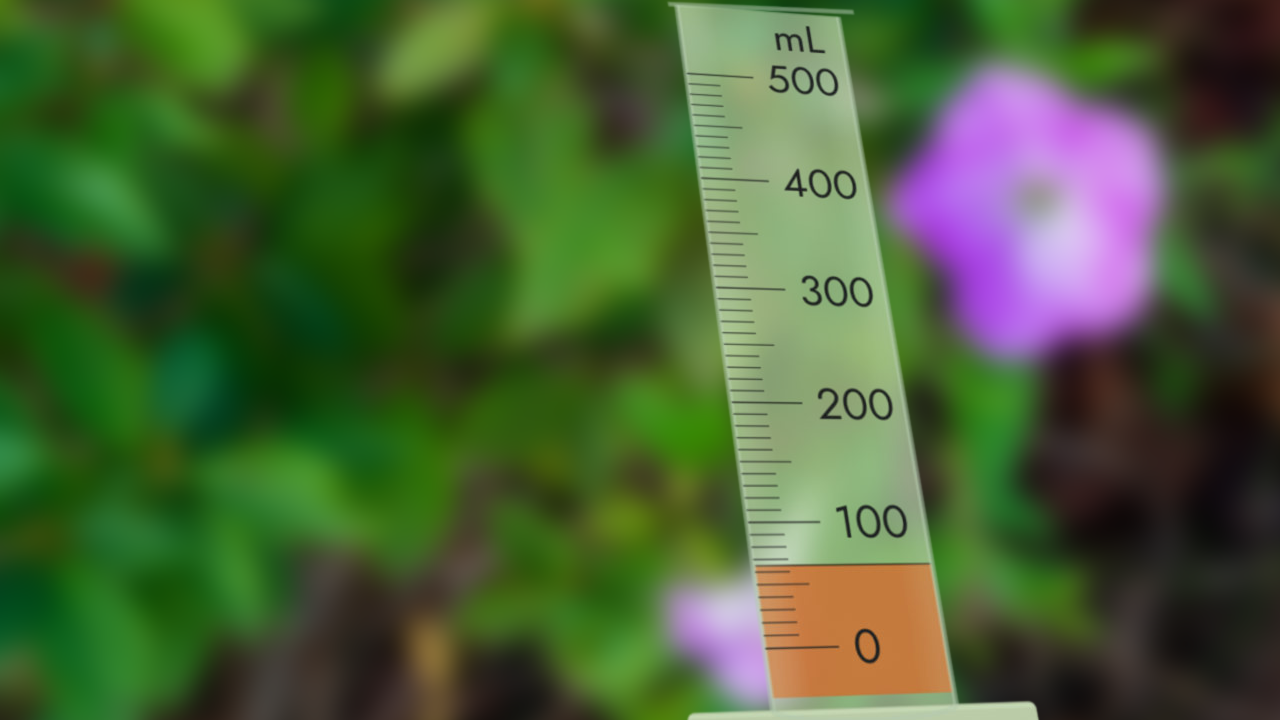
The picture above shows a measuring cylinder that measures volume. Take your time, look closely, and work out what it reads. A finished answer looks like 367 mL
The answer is 65 mL
